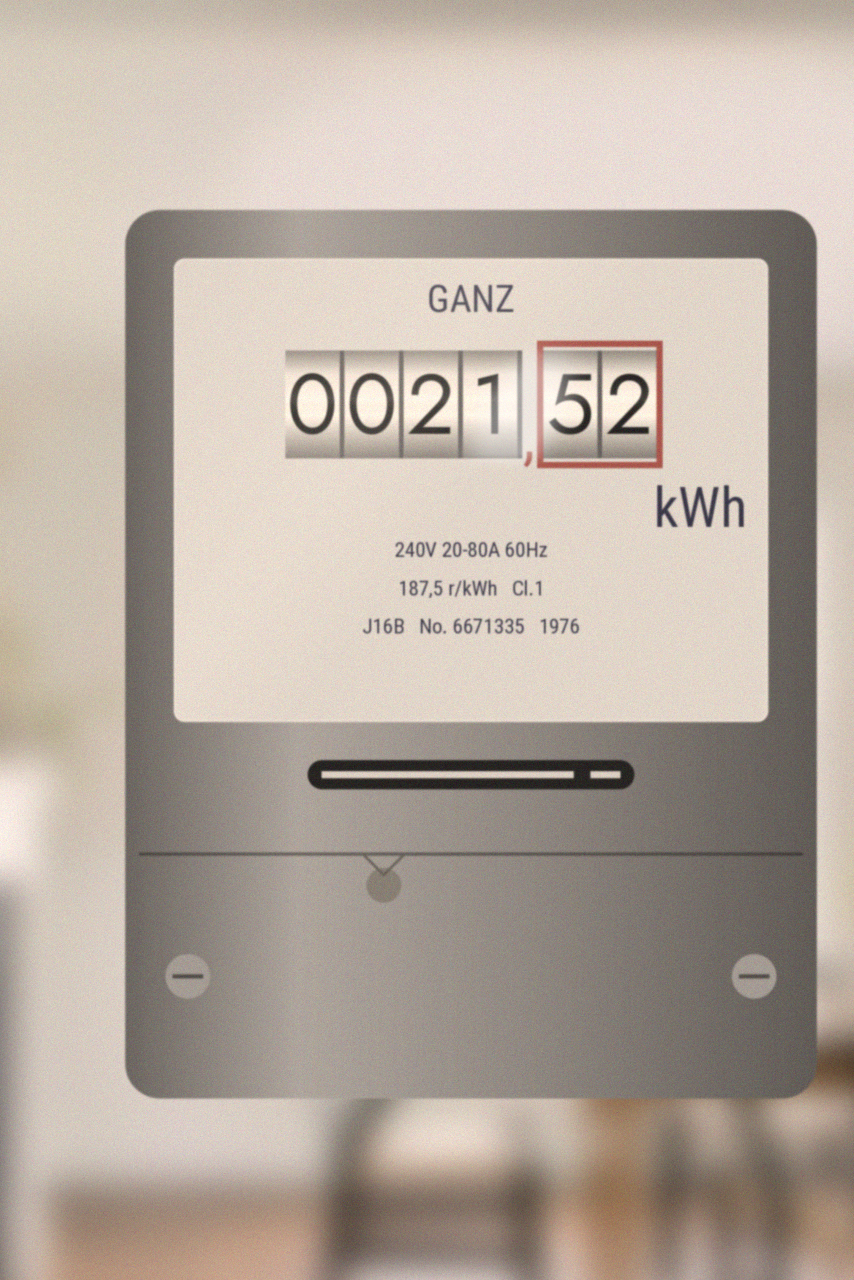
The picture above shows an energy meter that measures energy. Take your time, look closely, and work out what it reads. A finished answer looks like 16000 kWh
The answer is 21.52 kWh
